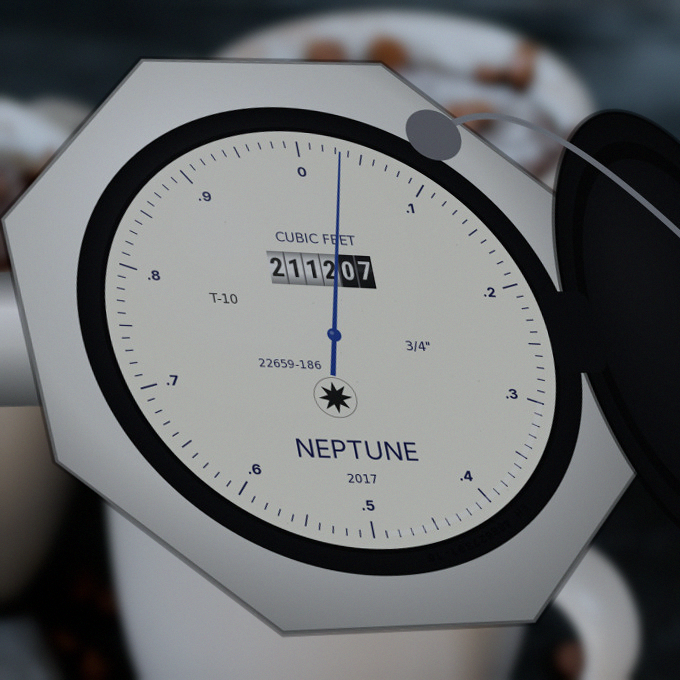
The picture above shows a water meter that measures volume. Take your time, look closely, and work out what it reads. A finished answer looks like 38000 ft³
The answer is 211207.03 ft³
